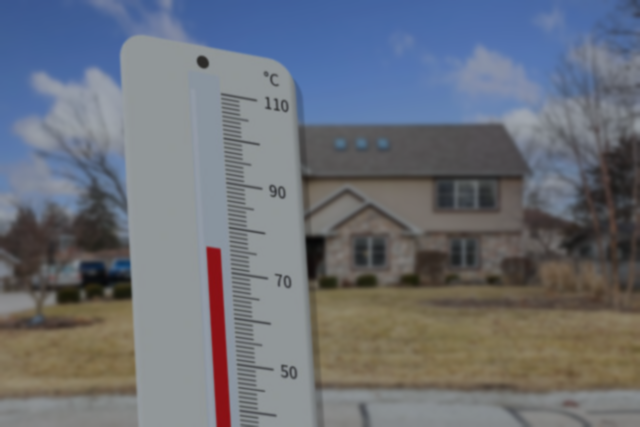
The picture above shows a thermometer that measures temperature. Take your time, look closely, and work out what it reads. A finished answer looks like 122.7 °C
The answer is 75 °C
